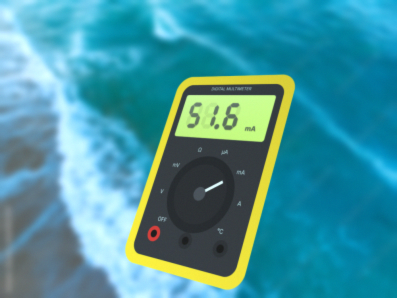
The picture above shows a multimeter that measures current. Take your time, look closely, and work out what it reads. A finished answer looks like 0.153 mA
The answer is 51.6 mA
